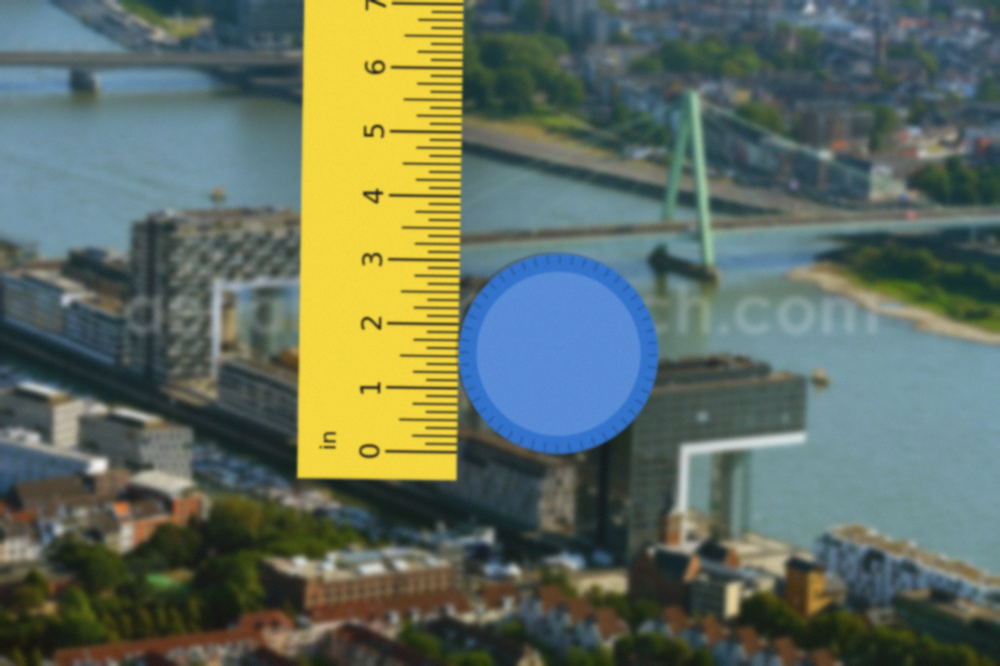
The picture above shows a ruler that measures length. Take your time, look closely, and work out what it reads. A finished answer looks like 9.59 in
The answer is 3.125 in
